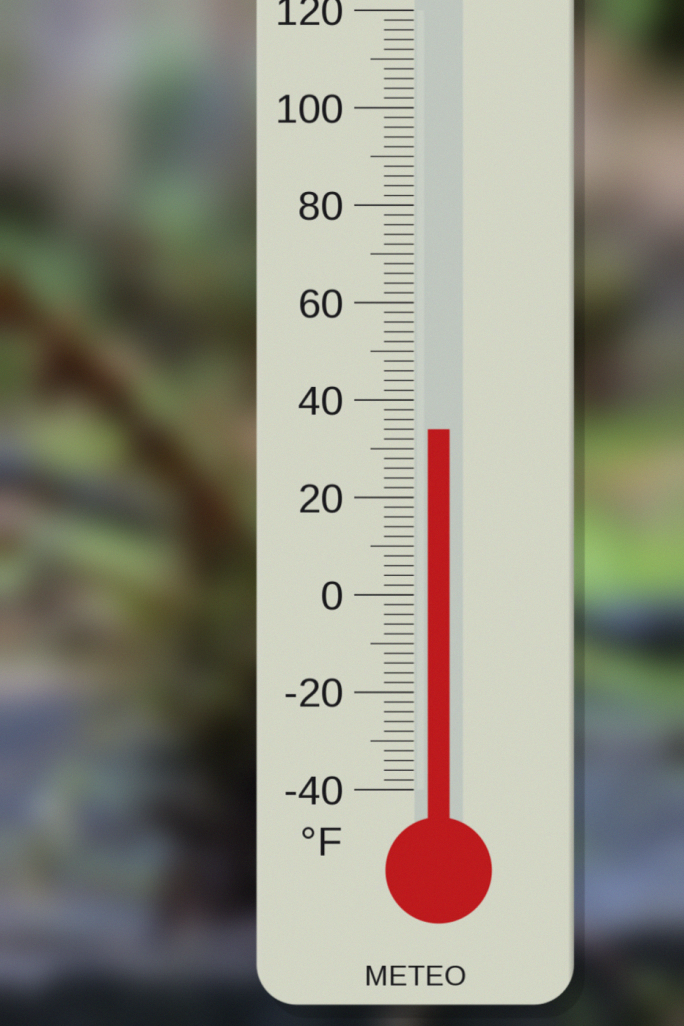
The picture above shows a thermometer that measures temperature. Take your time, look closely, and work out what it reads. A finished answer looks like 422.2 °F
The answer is 34 °F
